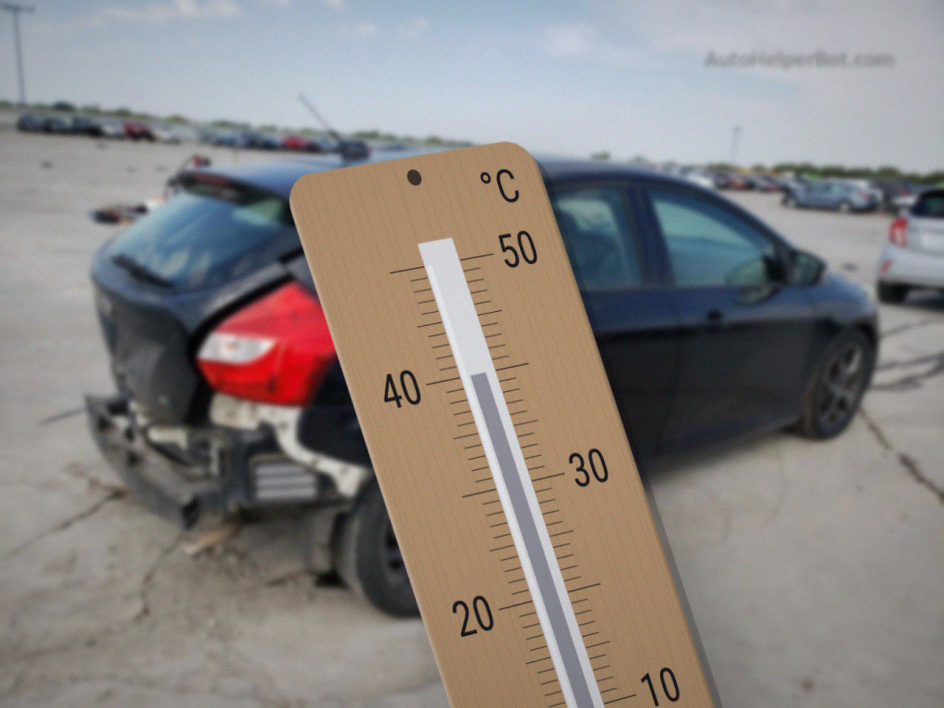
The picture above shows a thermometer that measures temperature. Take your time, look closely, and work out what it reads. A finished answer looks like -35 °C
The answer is 40 °C
